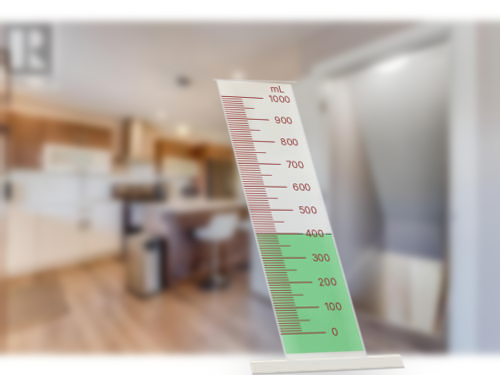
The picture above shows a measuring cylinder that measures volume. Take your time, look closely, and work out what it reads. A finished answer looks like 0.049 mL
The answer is 400 mL
